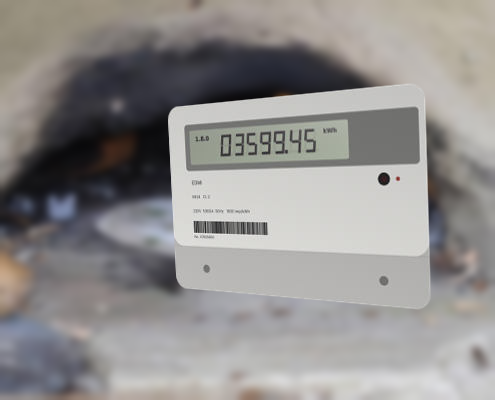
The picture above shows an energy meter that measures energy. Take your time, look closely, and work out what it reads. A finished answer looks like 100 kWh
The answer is 3599.45 kWh
